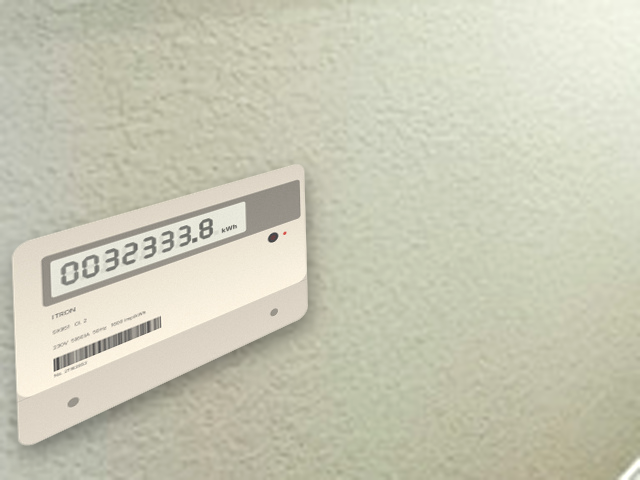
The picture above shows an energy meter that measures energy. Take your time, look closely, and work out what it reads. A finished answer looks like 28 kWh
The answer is 32333.8 kWh
